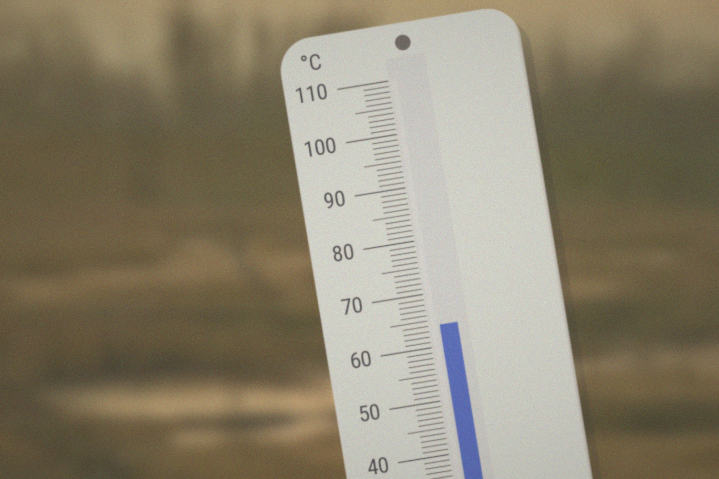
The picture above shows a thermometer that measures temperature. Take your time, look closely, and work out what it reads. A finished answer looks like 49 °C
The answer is 64 °C
